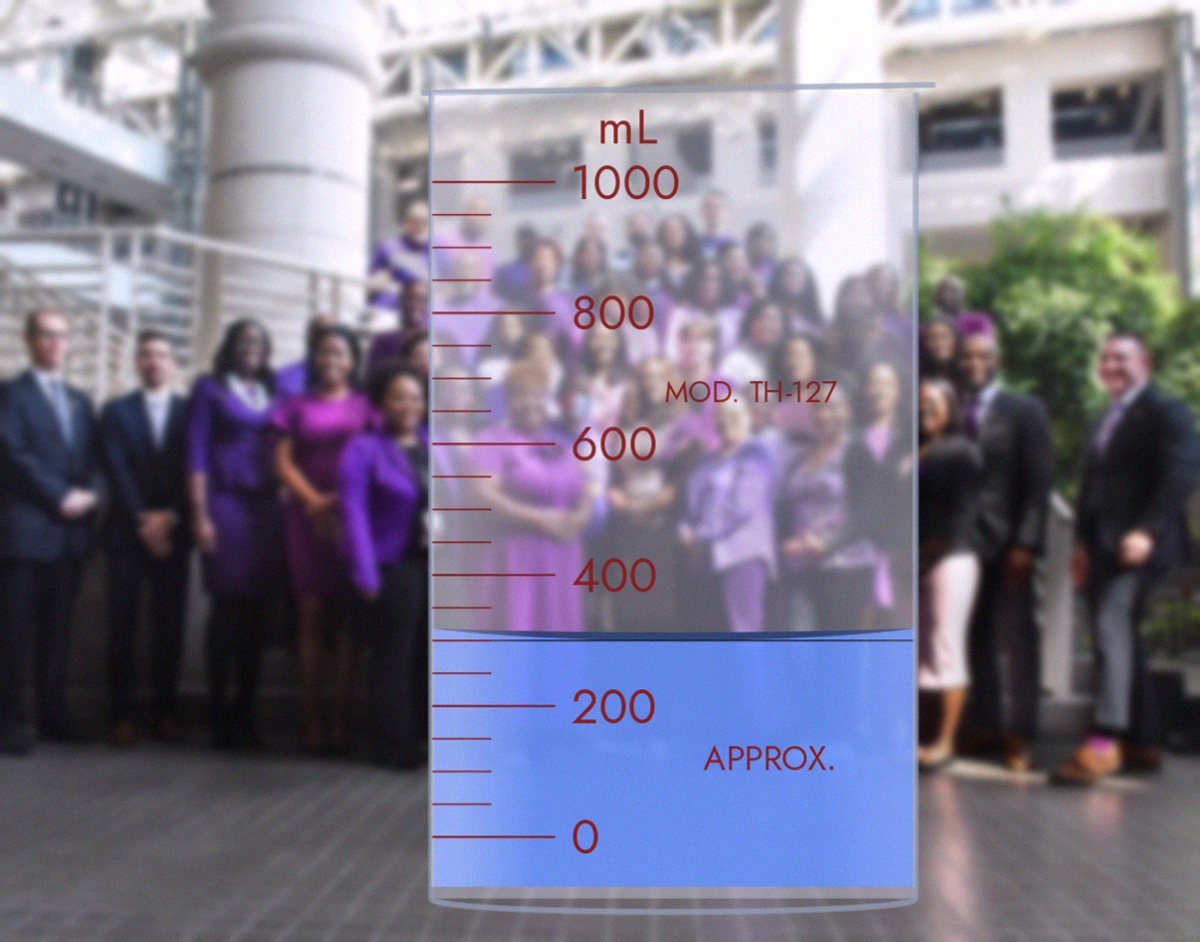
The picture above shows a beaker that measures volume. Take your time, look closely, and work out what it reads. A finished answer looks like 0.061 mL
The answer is 300 mL
